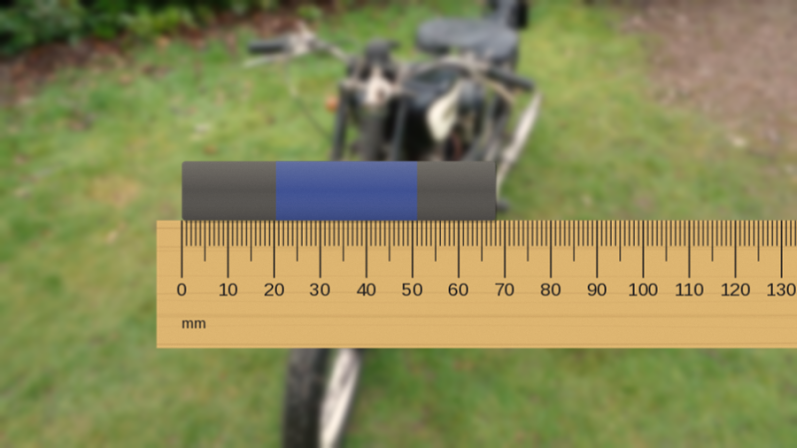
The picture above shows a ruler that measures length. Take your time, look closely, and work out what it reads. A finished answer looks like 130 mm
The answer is 68 mm
